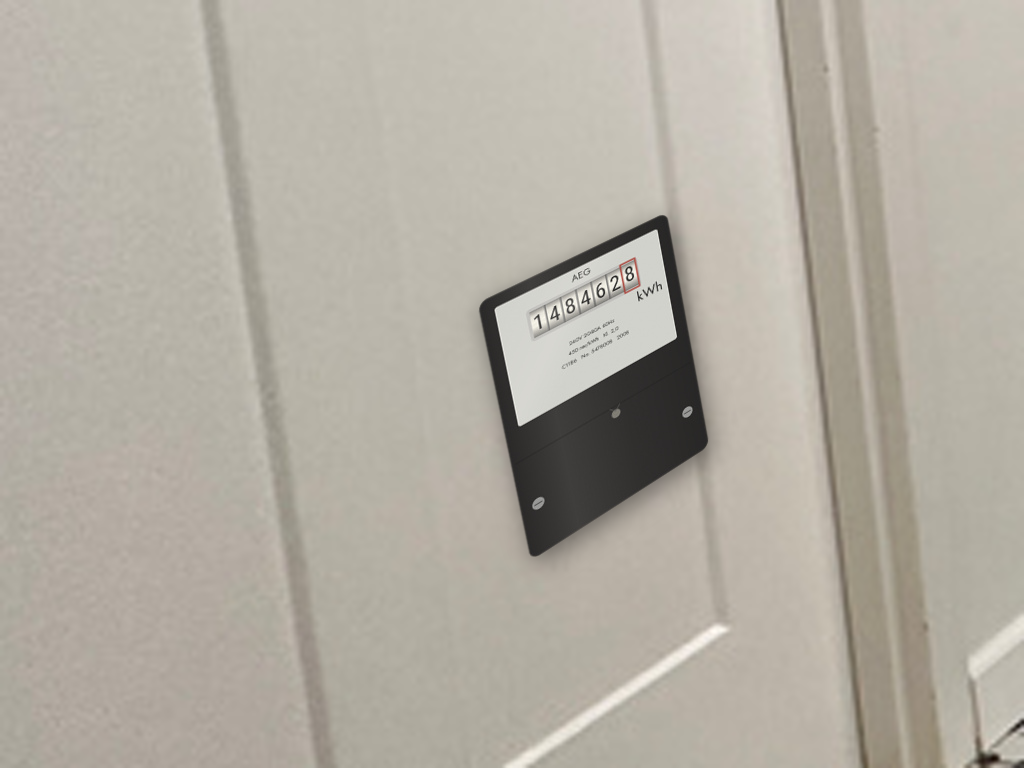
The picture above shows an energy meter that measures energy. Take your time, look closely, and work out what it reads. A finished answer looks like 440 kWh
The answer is 148462.8 kWh
